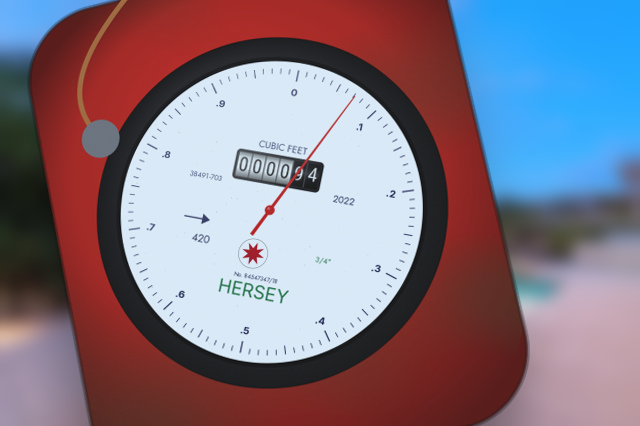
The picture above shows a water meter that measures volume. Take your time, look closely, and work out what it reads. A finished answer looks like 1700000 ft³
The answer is 94.07 ft³
